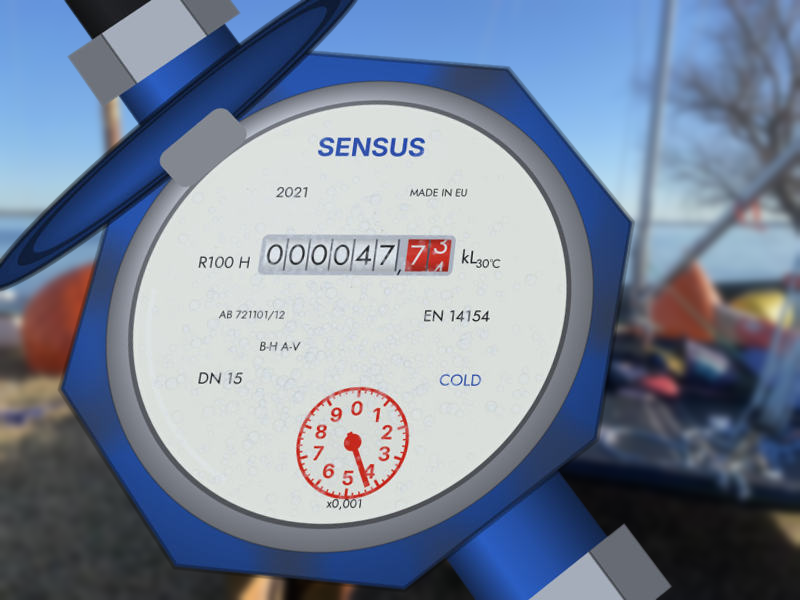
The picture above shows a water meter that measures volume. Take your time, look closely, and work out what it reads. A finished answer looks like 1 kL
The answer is 47.734 kL
